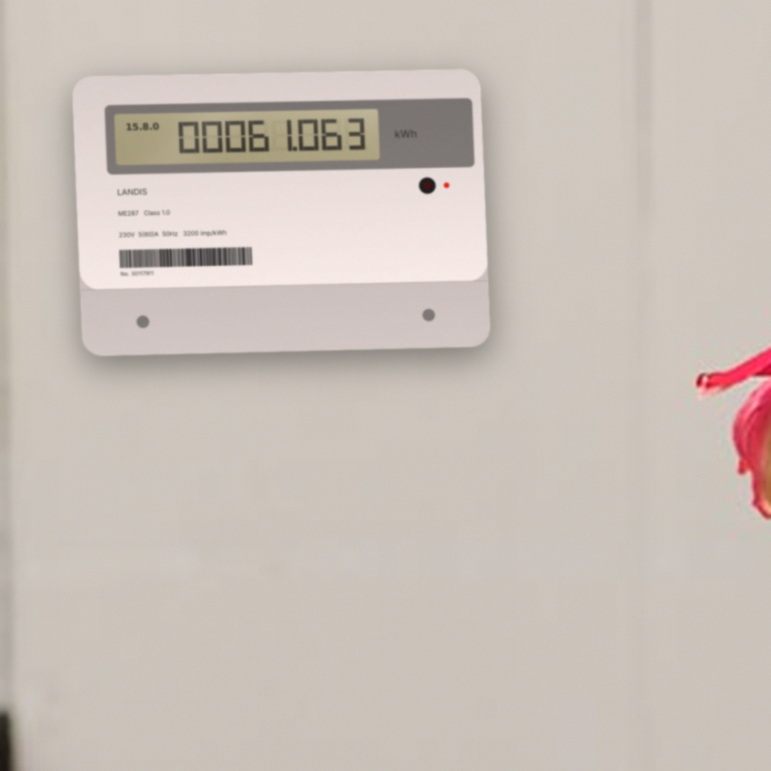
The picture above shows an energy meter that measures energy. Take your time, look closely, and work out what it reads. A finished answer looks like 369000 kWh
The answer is 61.063 kWh
